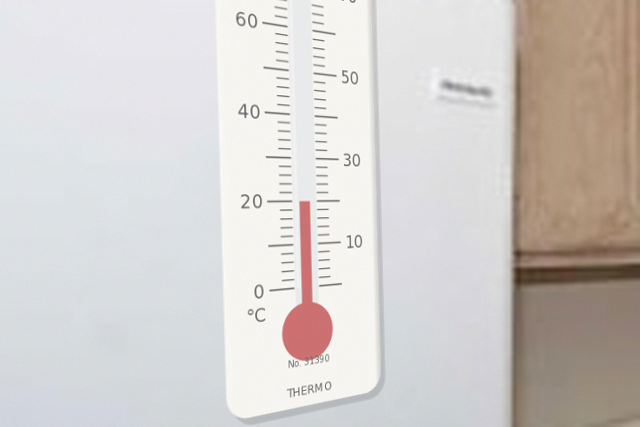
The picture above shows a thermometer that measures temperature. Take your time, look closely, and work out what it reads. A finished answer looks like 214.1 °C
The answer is 20 °C
